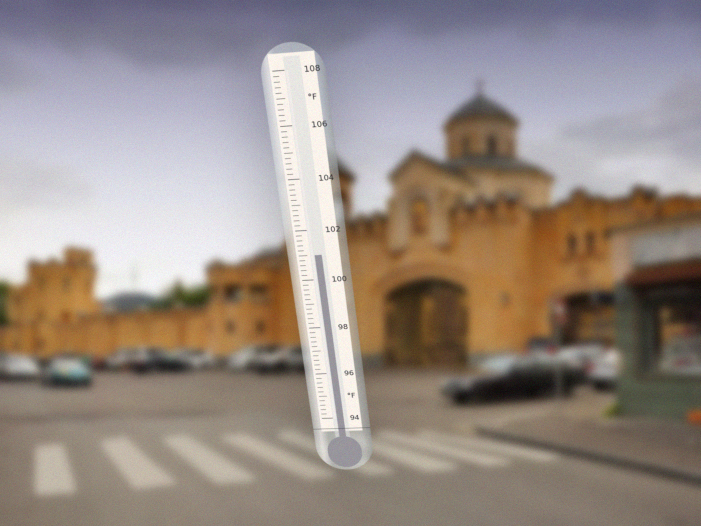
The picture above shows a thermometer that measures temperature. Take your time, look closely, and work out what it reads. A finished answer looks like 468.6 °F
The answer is 101 °F
